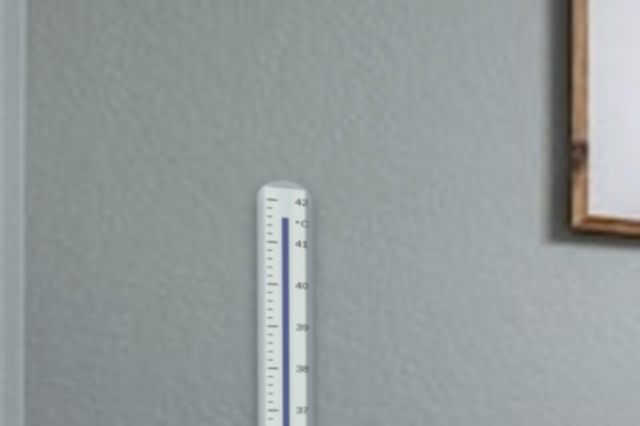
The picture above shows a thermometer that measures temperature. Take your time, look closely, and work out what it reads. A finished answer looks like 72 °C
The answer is 41.6 °C
